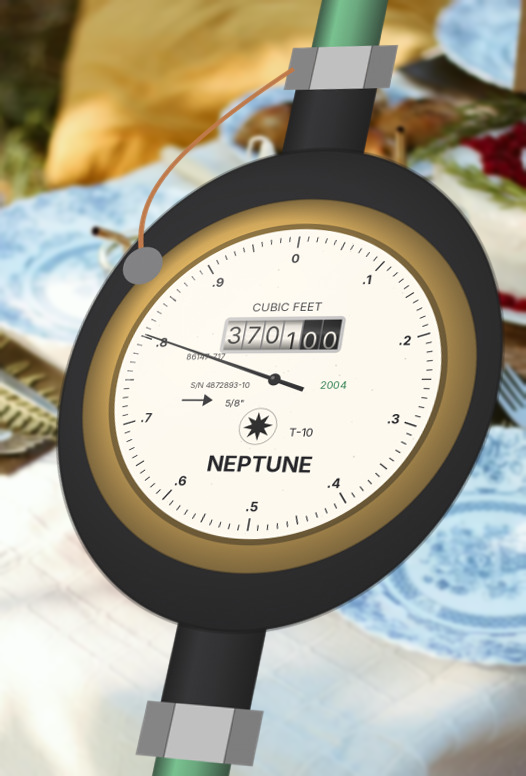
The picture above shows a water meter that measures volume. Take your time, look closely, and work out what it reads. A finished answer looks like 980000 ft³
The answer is 370099.80 ft³
